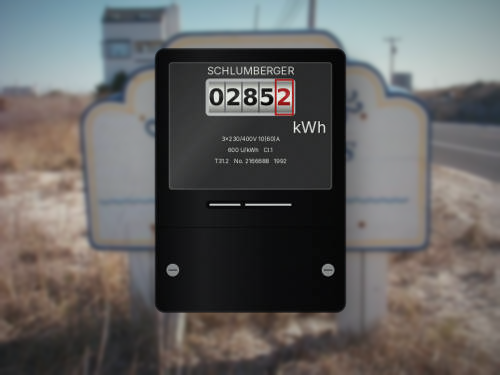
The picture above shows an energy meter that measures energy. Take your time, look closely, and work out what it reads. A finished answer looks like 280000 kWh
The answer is 285.2 kWh
